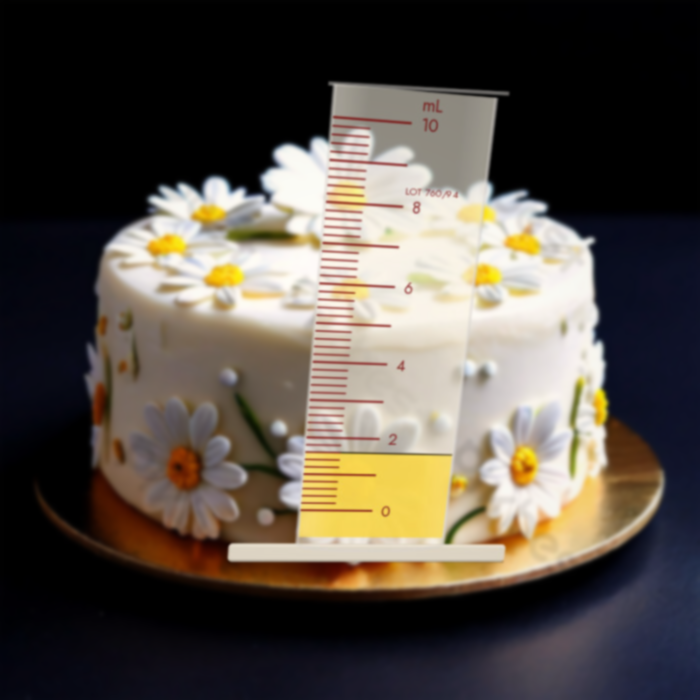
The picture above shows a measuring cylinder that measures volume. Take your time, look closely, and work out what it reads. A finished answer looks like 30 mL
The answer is 1.6 mL
